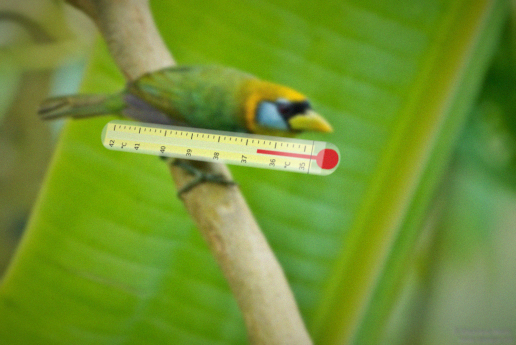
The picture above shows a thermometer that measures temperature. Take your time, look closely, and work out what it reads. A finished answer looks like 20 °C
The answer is 36.6 °C
